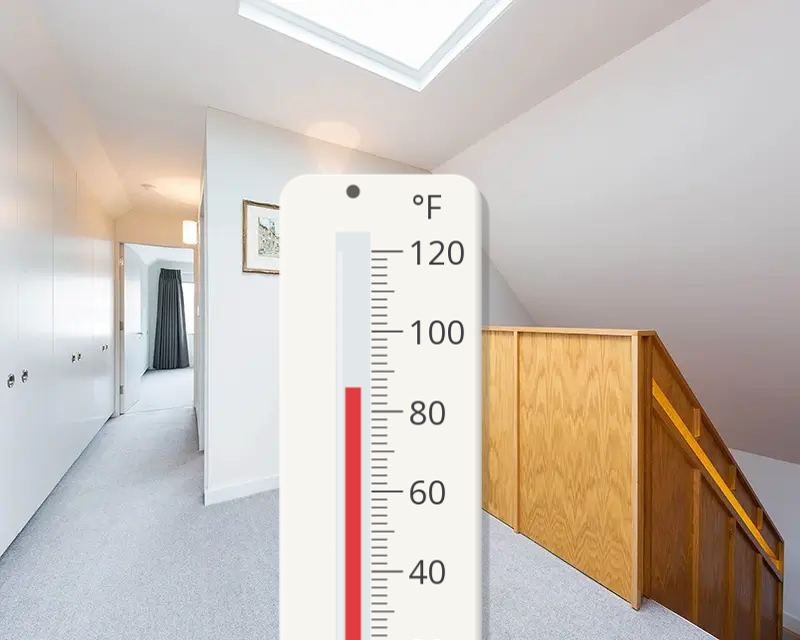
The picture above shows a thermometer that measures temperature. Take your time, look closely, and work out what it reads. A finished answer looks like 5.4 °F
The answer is 86 °F
